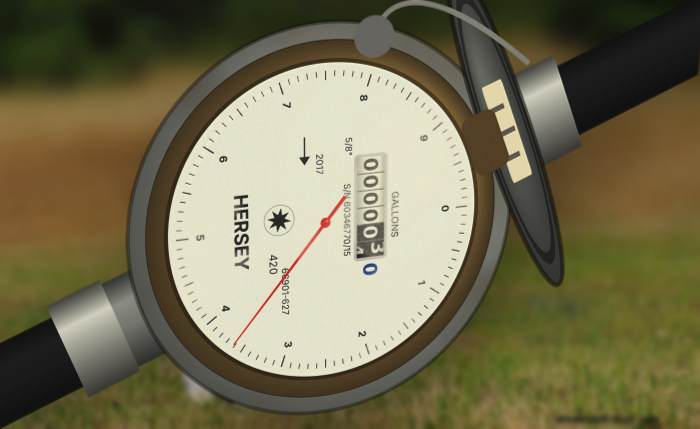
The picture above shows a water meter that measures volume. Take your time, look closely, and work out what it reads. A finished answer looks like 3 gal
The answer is 33.6 gal
